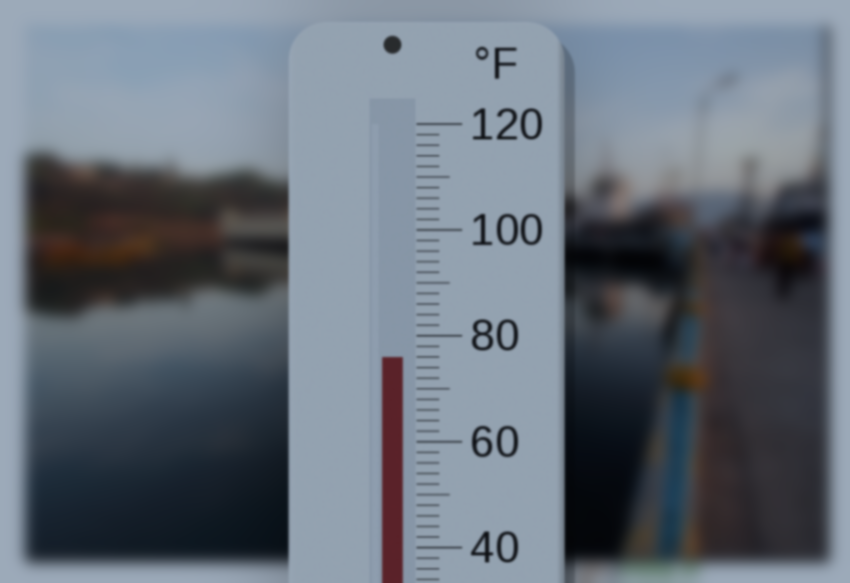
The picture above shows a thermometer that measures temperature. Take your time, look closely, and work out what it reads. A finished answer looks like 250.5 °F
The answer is 76 °F
